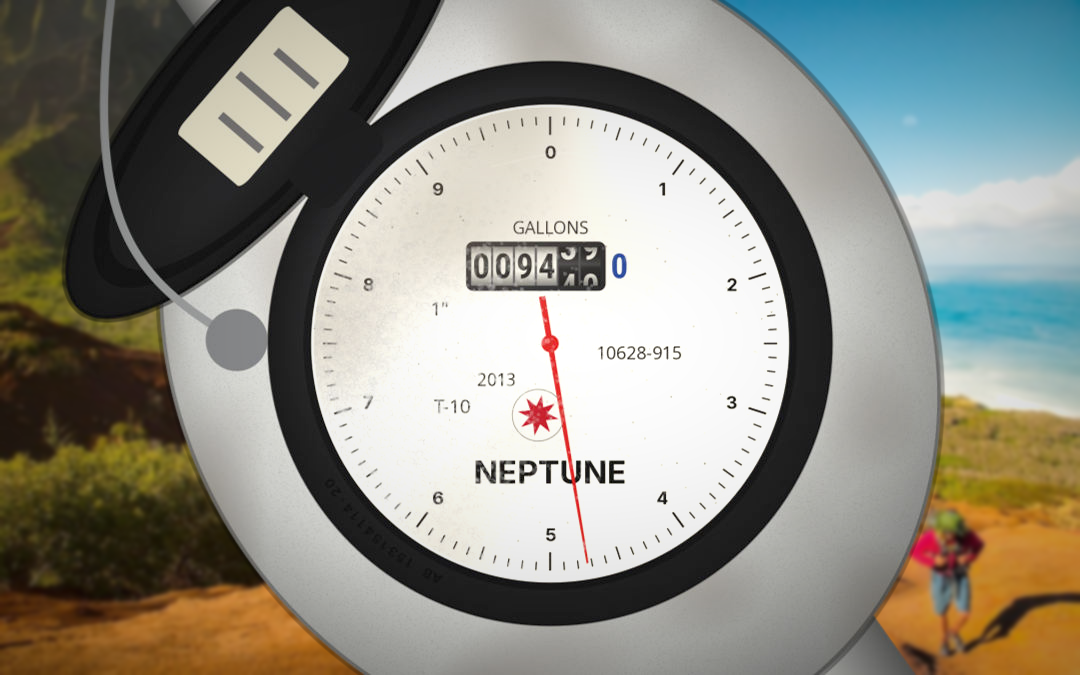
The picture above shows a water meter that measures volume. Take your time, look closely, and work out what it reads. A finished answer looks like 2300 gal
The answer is 94394.7 gal
